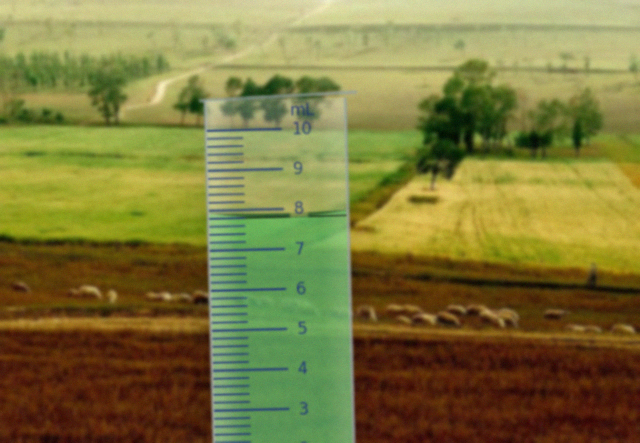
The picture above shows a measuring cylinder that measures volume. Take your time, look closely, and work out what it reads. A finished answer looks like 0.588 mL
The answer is 7.8 mL
